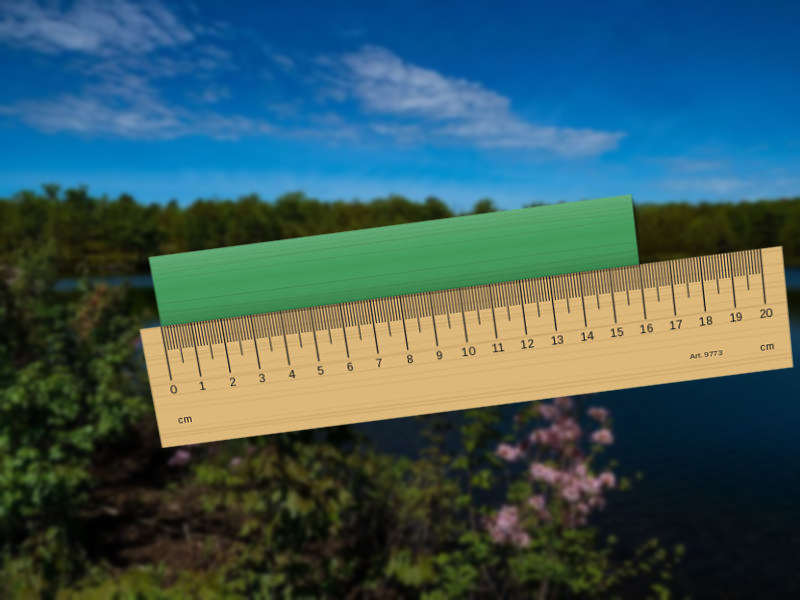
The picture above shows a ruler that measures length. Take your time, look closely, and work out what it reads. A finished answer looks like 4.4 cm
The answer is 16 cm
